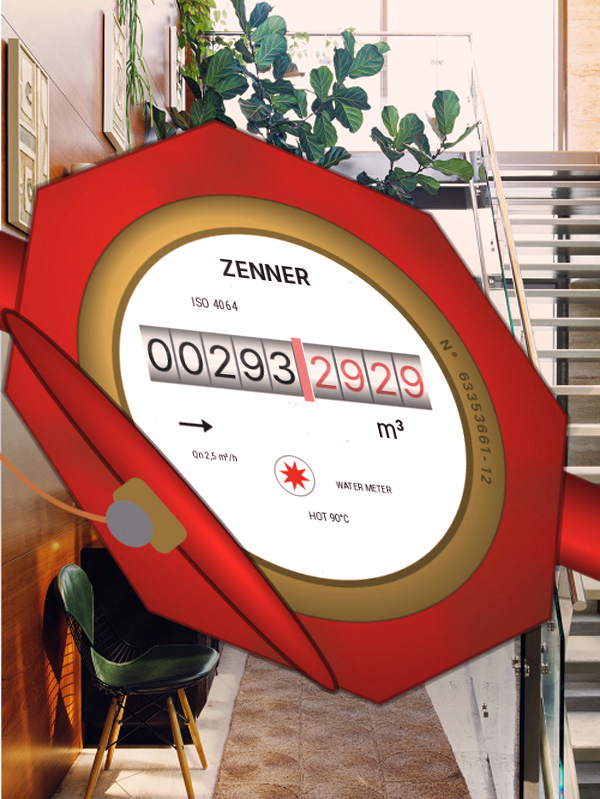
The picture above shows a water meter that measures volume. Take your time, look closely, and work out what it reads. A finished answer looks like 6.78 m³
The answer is 293.2929 m³
